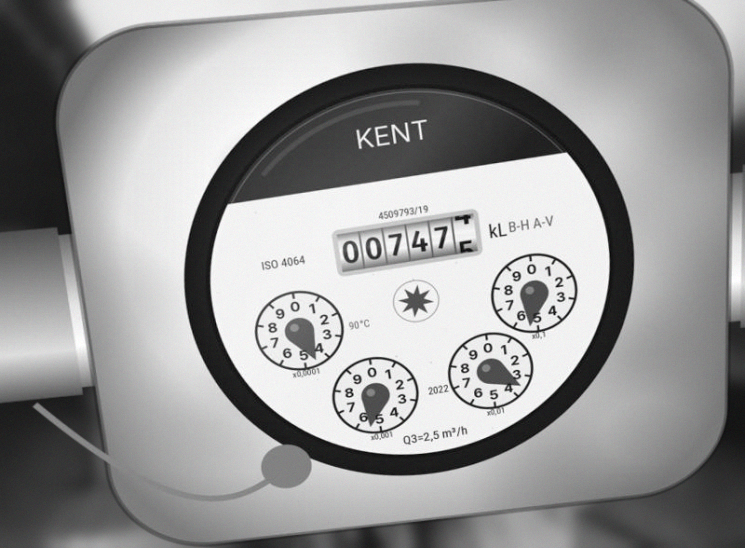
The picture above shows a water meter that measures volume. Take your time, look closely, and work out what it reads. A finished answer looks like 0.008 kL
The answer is 7474.5354 kL
